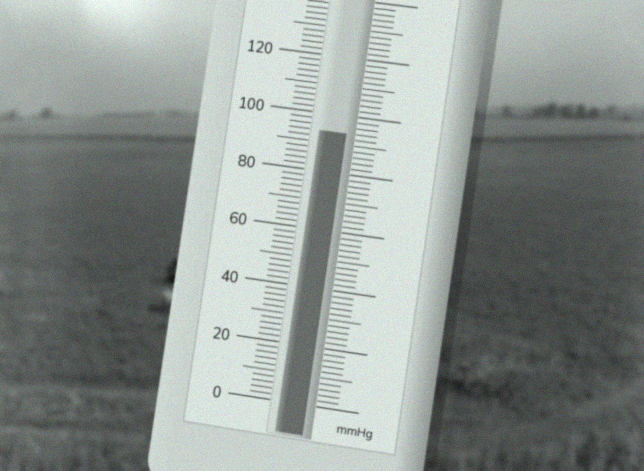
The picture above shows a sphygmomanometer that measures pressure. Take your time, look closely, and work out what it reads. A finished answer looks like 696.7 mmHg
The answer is 94 mmHg
